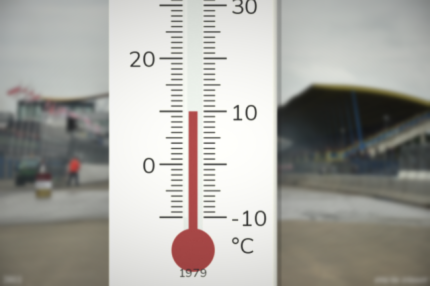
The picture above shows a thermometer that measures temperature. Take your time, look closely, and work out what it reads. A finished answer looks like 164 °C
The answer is 10 °C
